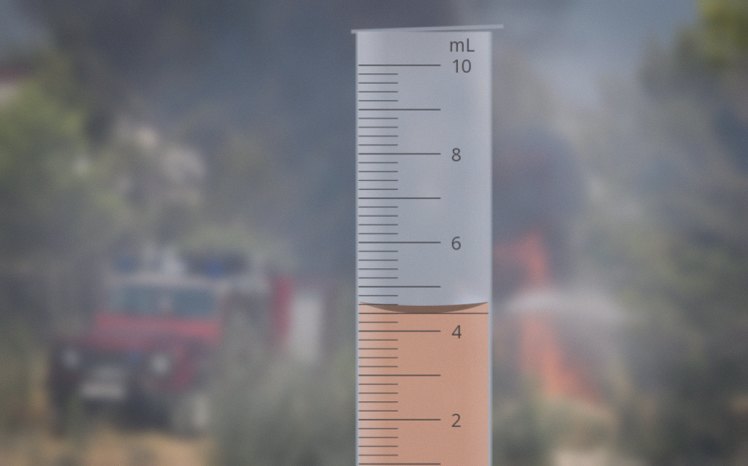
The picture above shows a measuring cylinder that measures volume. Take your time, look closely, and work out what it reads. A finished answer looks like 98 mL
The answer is 4.4 mL
